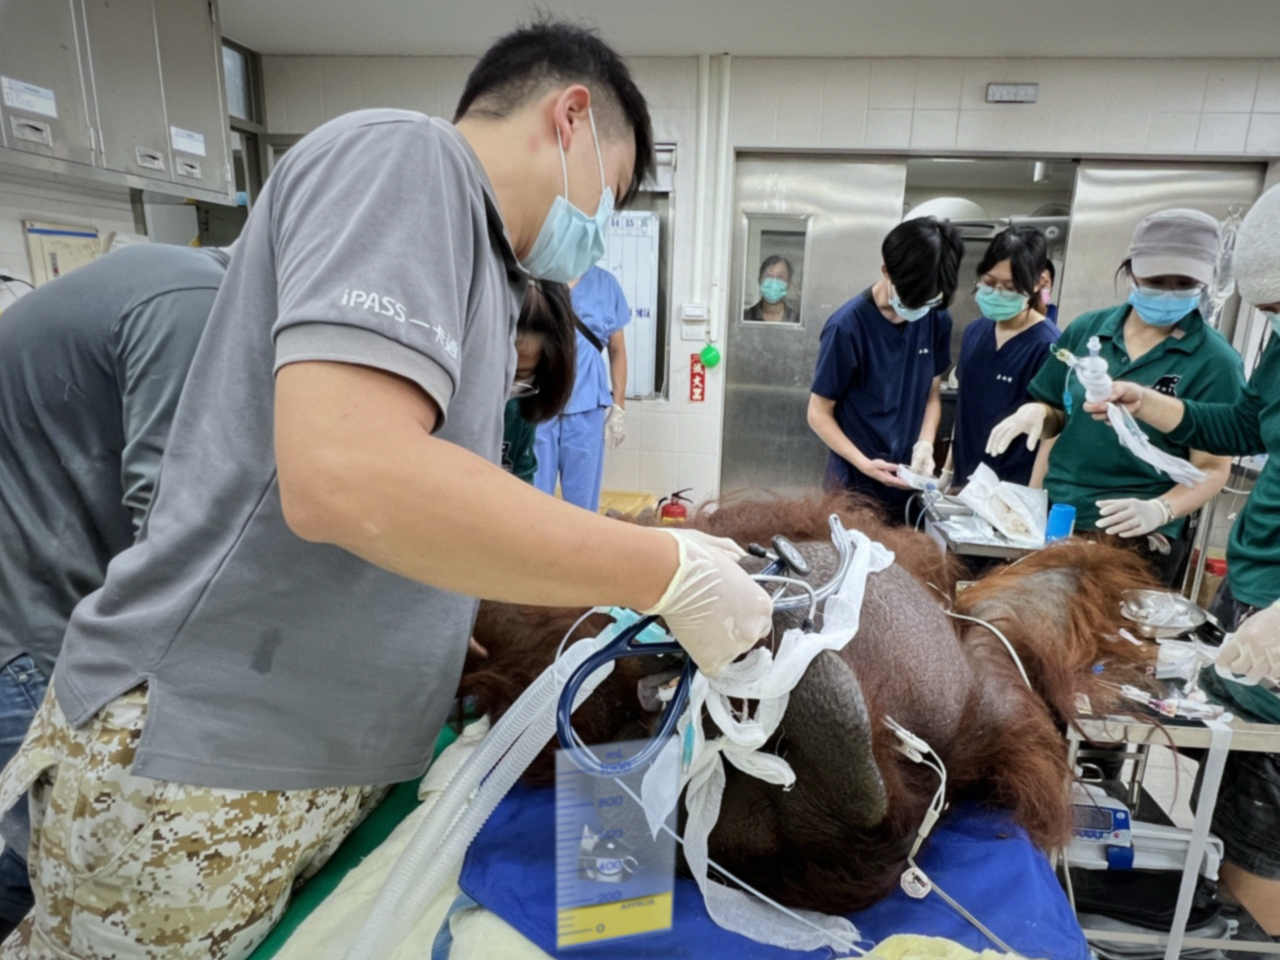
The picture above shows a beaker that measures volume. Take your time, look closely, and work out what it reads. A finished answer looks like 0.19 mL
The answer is 150 mL
